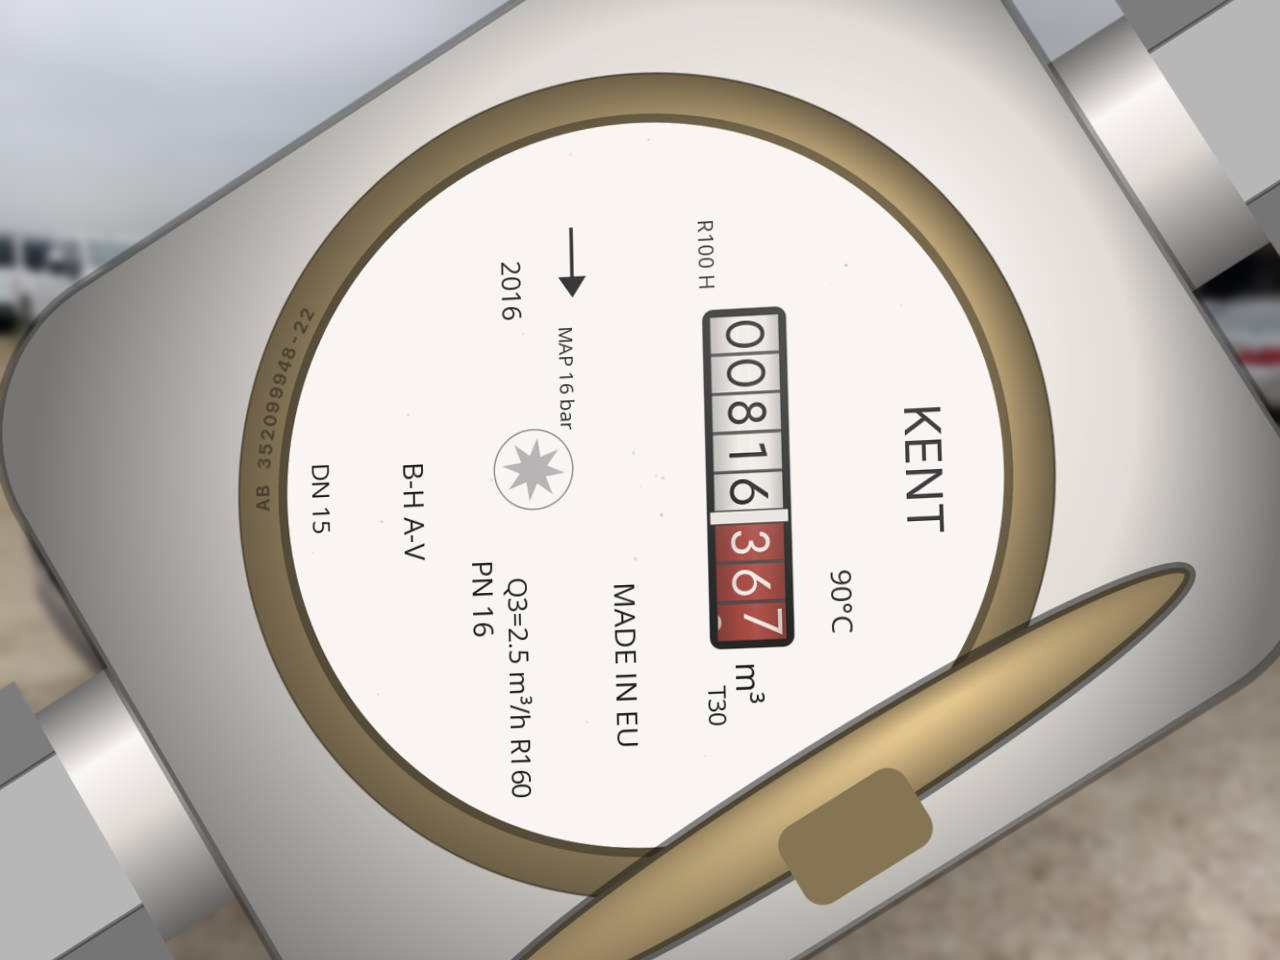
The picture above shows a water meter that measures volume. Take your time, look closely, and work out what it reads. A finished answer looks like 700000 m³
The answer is 816.367 m³
